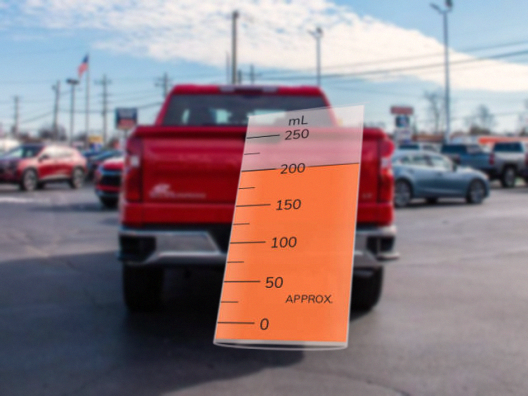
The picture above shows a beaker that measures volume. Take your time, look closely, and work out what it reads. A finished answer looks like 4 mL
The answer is 200 mL
